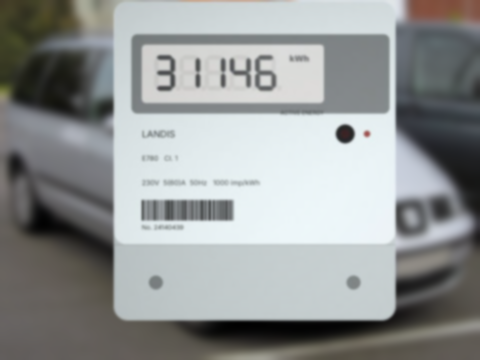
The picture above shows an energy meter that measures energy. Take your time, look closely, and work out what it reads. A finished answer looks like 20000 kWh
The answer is 31146 kWh
